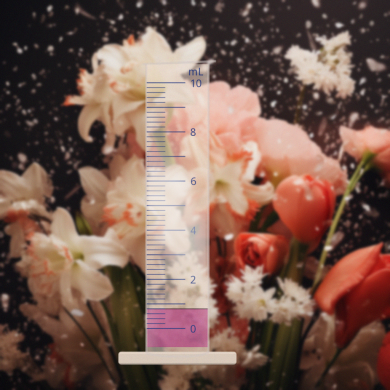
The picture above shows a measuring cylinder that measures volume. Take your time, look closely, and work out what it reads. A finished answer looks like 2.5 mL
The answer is 0.8 mL
